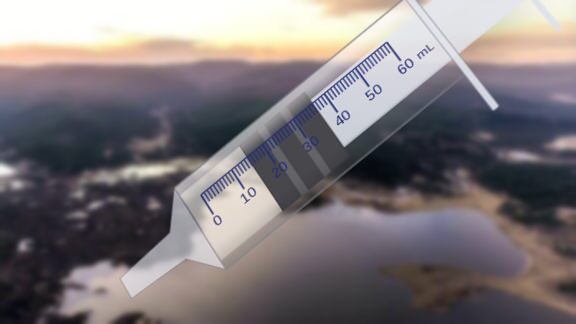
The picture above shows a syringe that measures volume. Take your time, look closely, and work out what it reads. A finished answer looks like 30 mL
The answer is 15 mL
